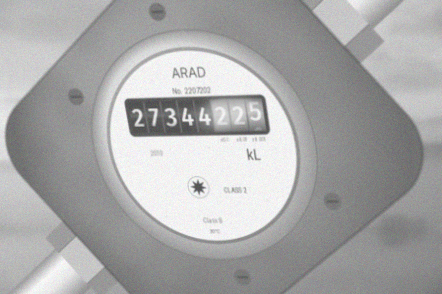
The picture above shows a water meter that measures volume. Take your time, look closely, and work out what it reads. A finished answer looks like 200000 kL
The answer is 27344.225 kL
